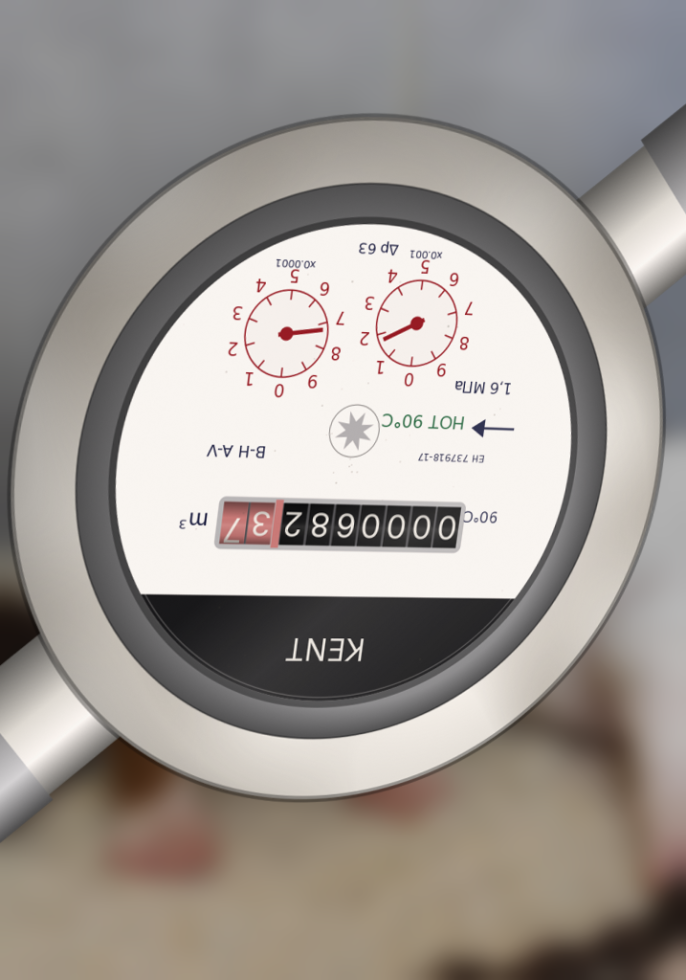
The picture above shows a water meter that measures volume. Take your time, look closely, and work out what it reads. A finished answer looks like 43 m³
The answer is 682.3717 m³
